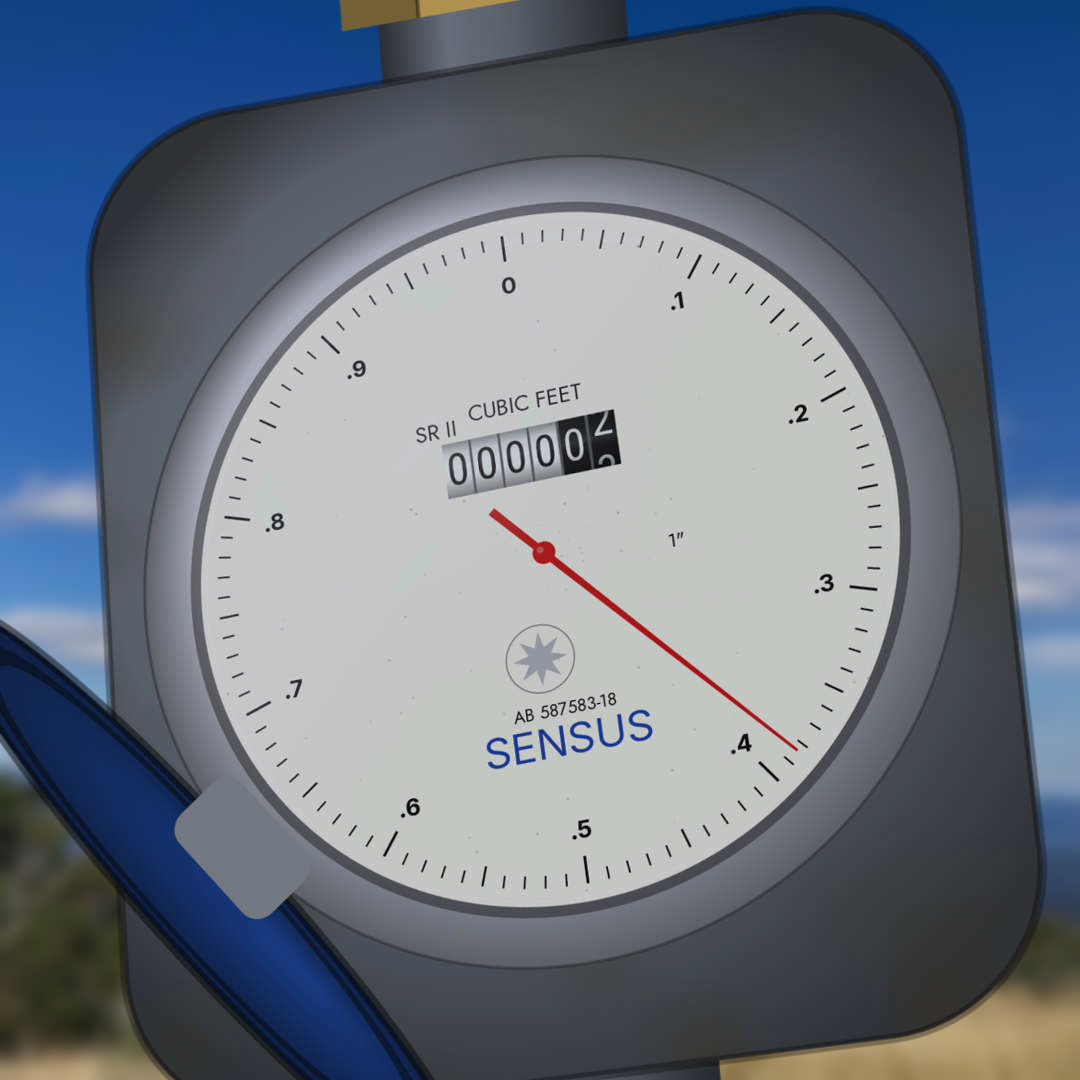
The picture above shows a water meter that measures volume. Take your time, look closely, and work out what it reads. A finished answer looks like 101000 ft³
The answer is 2.38 ft³
